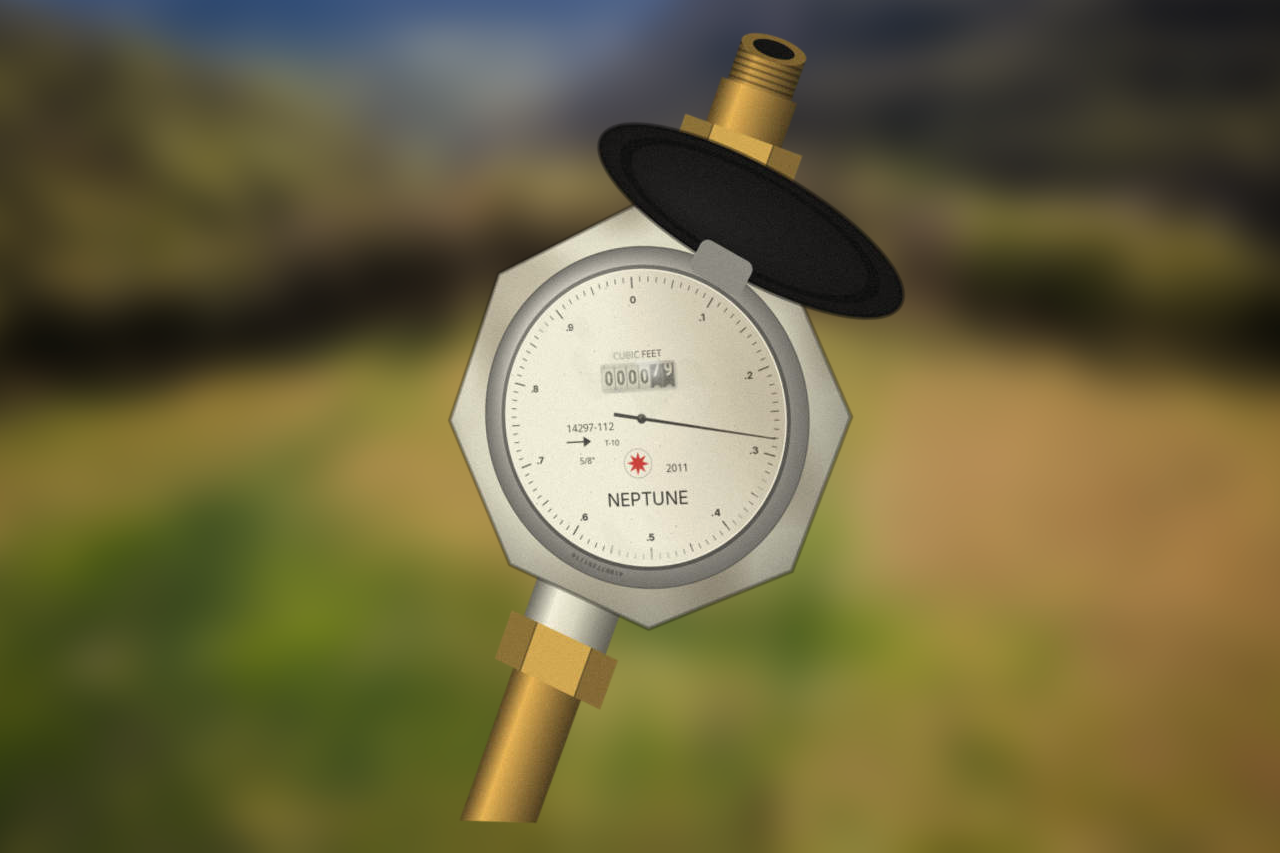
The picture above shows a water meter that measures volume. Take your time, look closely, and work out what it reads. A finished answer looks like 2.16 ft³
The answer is 79.28 ft³
